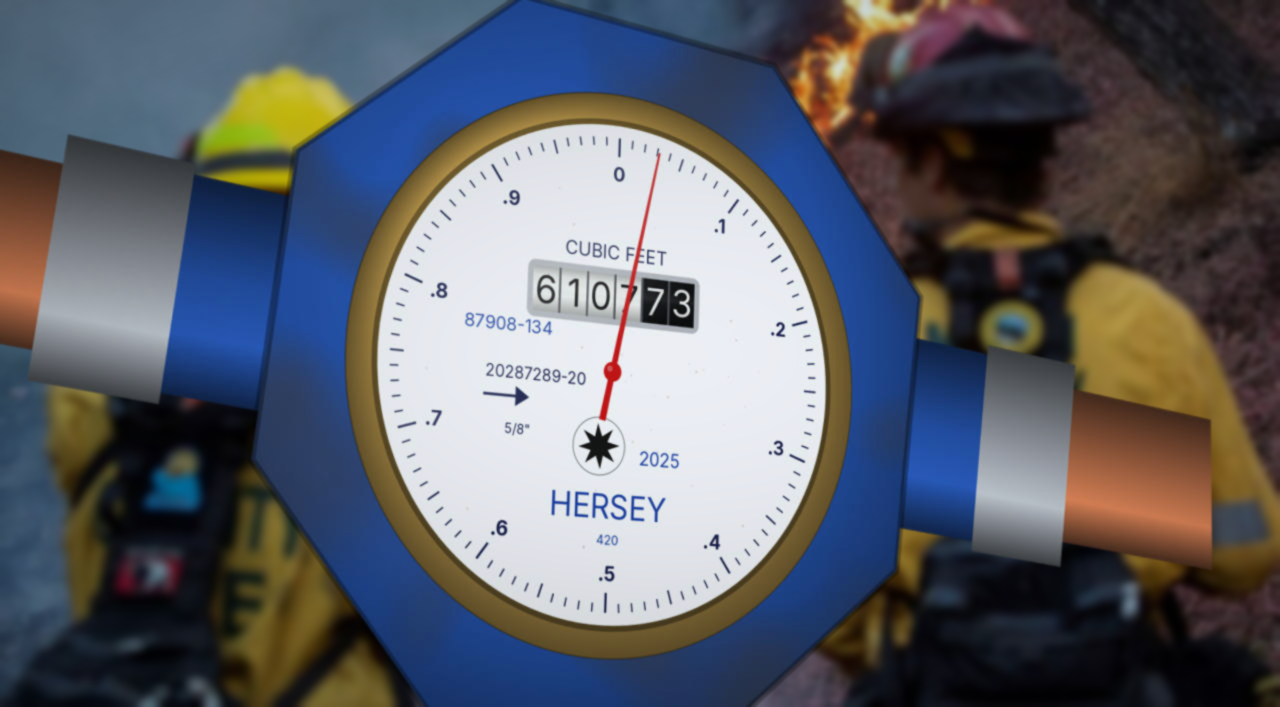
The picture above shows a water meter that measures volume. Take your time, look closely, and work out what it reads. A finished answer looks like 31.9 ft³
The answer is 610773.03 ft³
